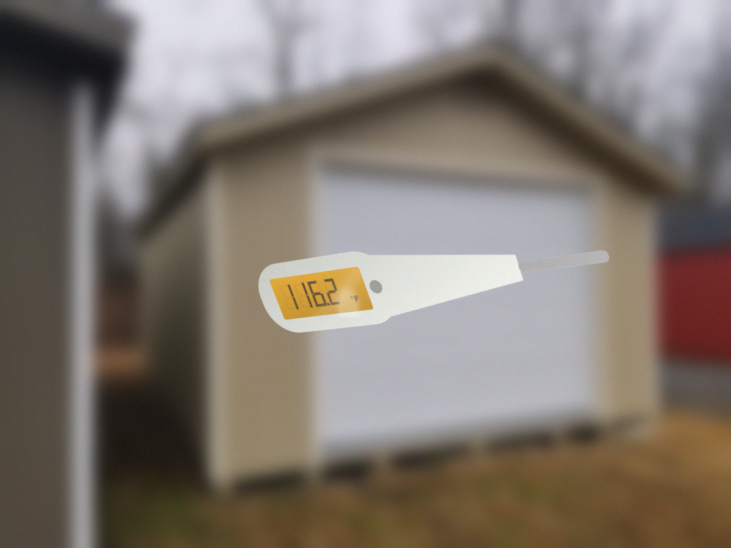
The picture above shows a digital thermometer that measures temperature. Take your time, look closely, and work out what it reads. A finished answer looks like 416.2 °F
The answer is 116.2 °F
